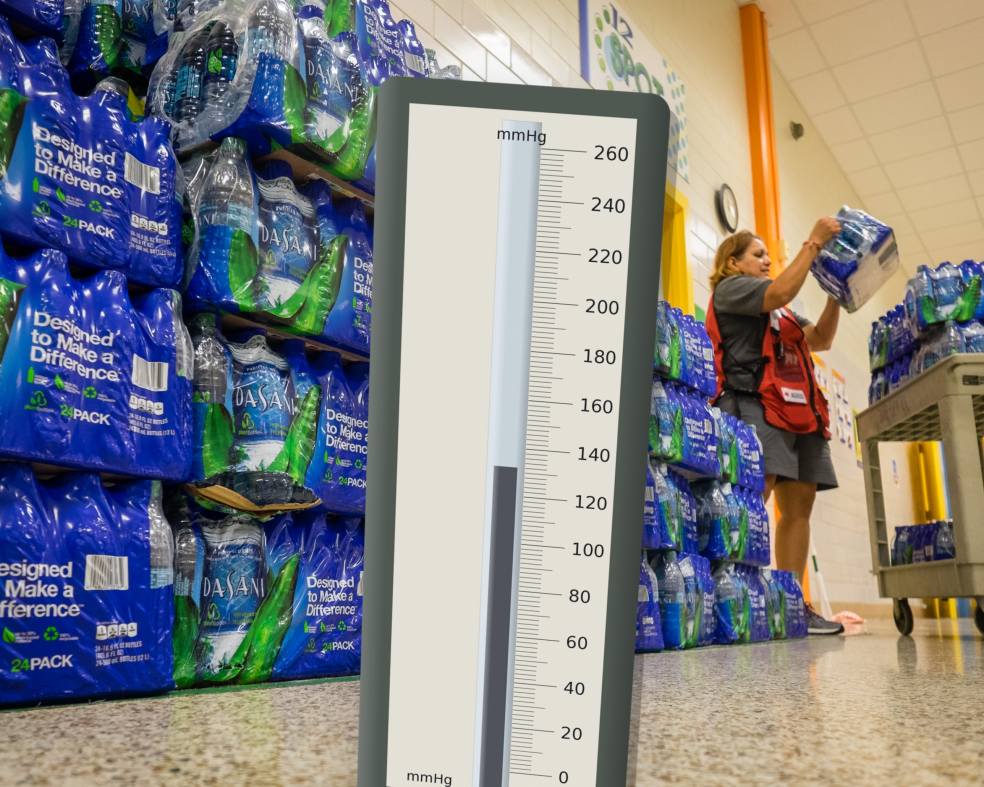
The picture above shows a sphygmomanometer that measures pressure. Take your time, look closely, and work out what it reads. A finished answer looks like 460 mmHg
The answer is 132 mmHg
